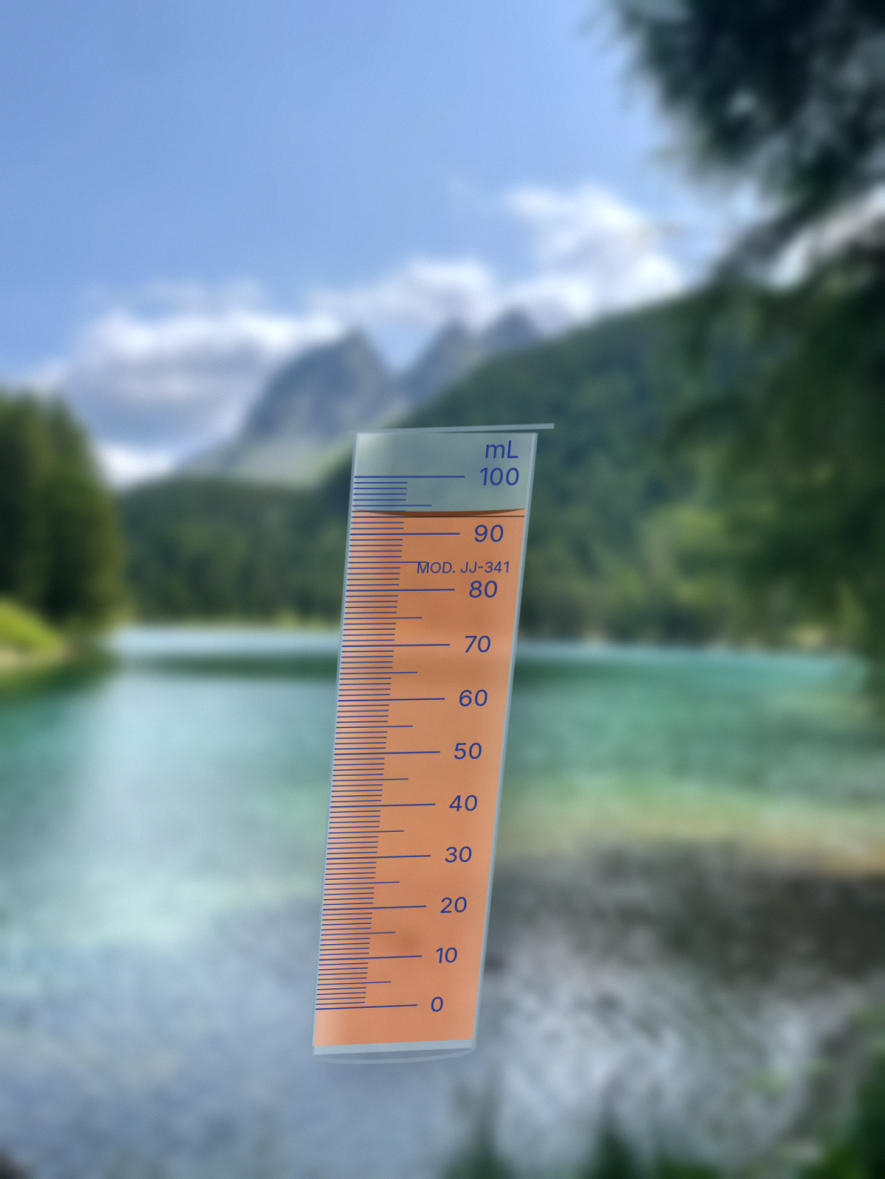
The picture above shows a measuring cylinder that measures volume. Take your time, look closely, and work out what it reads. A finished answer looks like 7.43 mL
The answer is 93 mL
